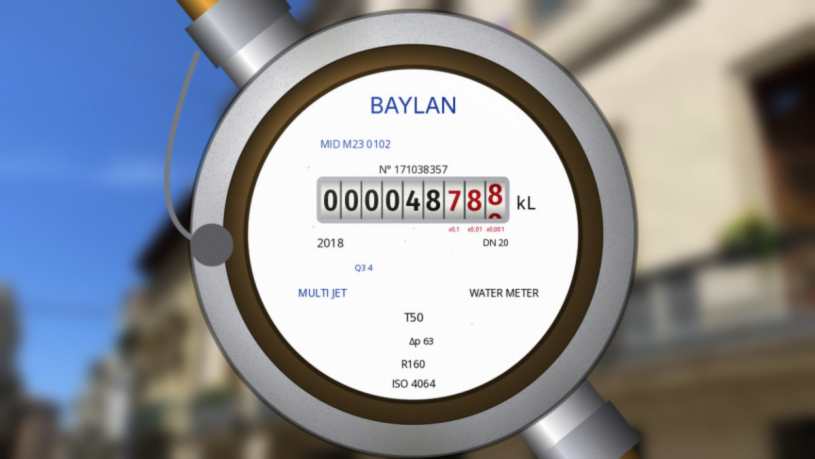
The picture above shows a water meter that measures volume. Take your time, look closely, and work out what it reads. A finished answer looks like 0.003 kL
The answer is 48.788 kL
